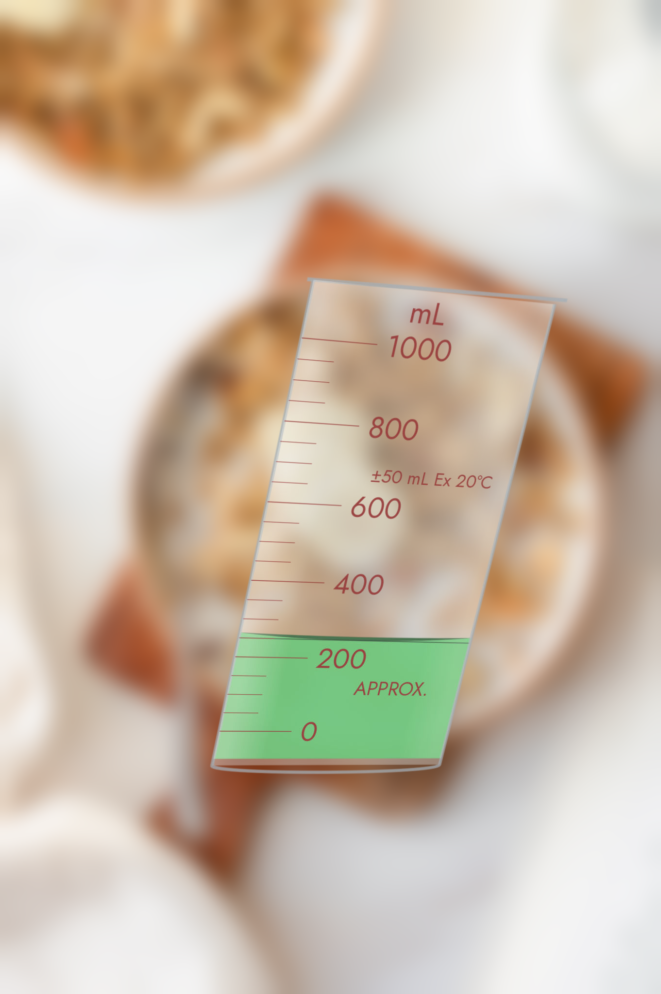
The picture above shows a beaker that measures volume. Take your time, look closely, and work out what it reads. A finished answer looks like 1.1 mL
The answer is 250 mL
